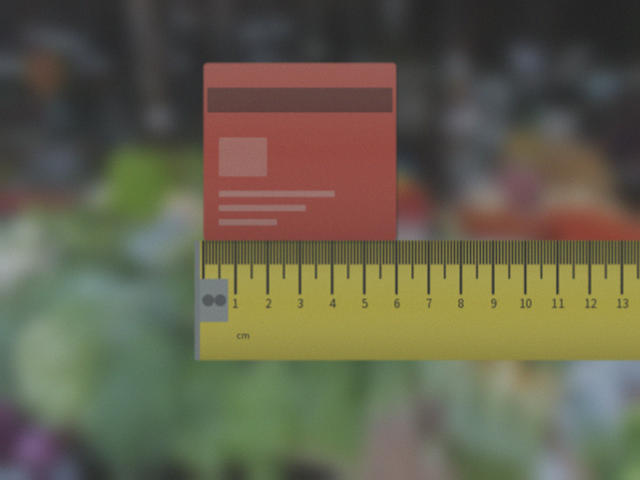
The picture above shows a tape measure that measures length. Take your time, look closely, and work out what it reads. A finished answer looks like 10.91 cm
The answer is 6 cm
